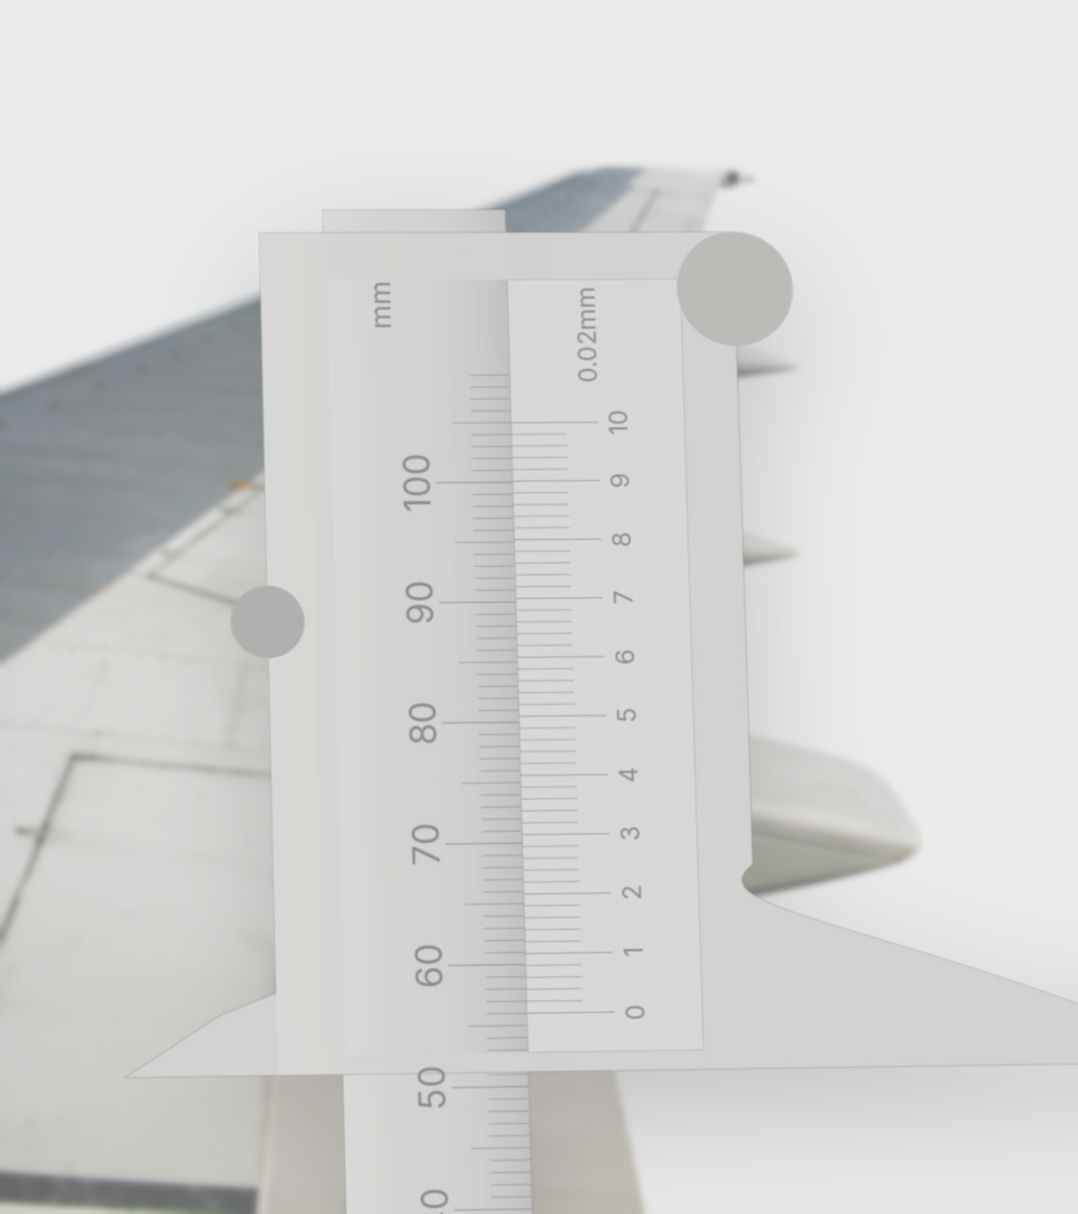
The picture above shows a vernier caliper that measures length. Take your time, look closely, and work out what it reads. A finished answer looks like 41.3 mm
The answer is 56.0 mm
